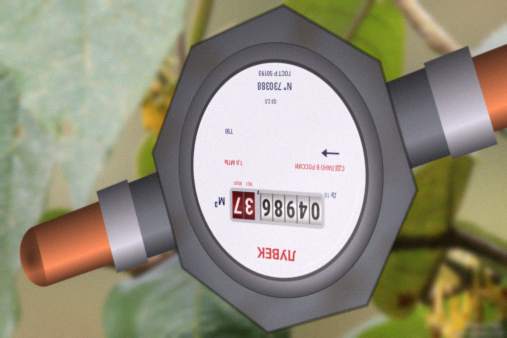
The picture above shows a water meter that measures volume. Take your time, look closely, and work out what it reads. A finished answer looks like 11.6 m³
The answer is 4986.37 m³
